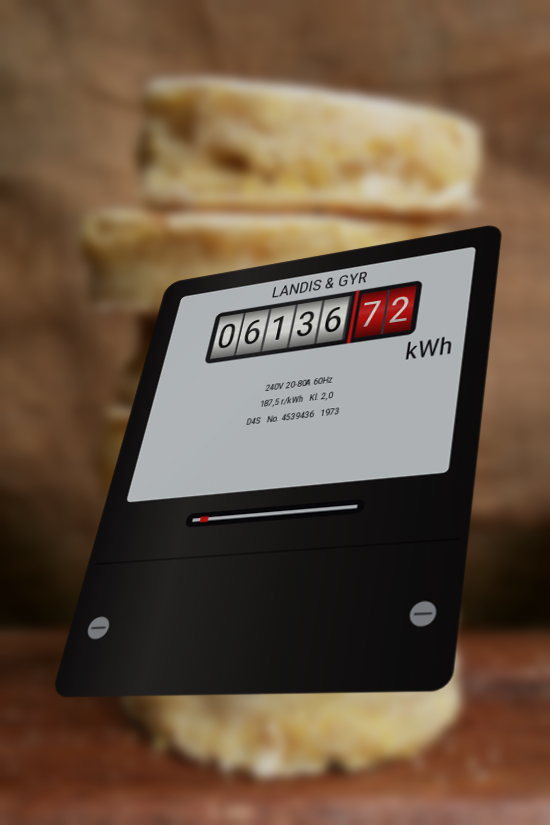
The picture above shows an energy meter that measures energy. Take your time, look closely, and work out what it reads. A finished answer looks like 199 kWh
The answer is 6136.72 kWh
